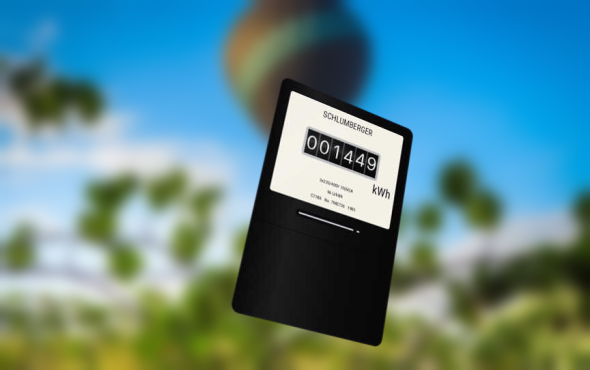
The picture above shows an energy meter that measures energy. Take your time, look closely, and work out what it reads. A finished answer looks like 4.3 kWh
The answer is 1449 kWh
